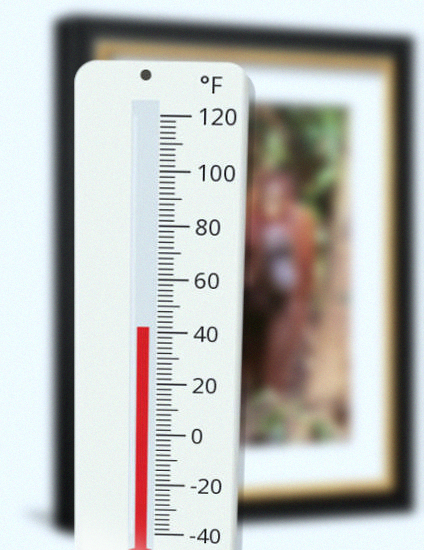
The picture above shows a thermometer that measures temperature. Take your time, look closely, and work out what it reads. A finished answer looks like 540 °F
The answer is 42 °F
